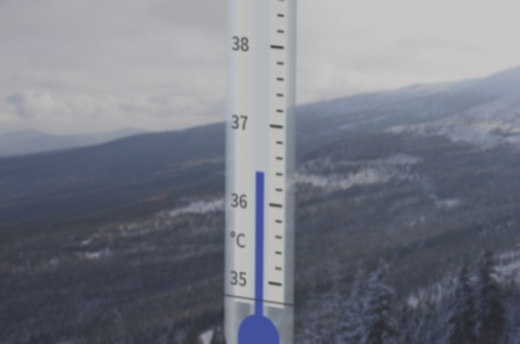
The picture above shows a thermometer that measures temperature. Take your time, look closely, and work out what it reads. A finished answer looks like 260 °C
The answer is 36.4 °C
